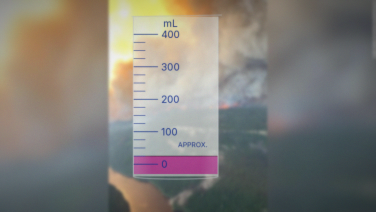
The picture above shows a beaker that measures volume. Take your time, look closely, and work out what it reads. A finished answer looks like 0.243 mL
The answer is 25 mL
